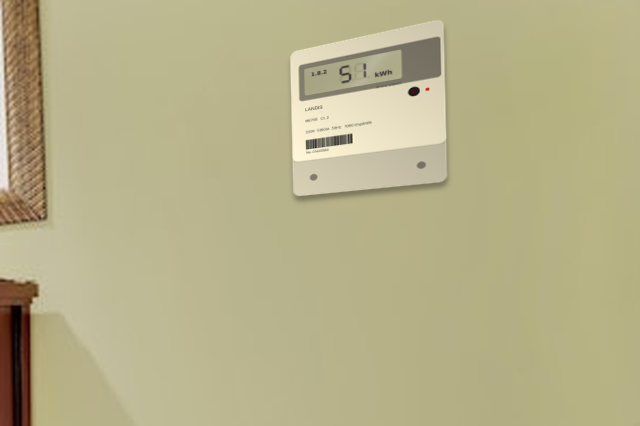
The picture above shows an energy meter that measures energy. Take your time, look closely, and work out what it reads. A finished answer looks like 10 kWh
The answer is 51 kWh
